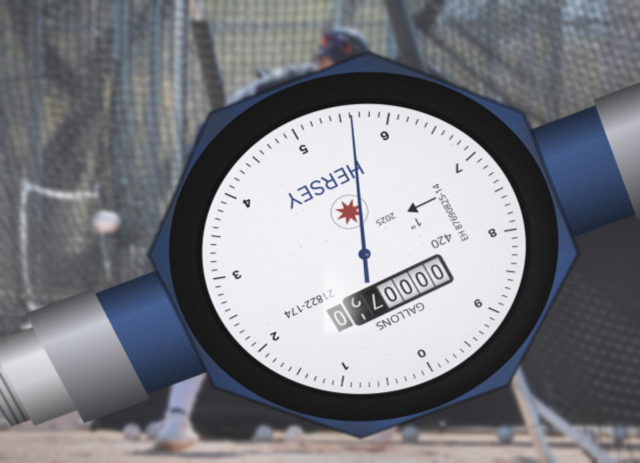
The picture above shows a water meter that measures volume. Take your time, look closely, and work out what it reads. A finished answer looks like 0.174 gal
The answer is 715.6 gal
